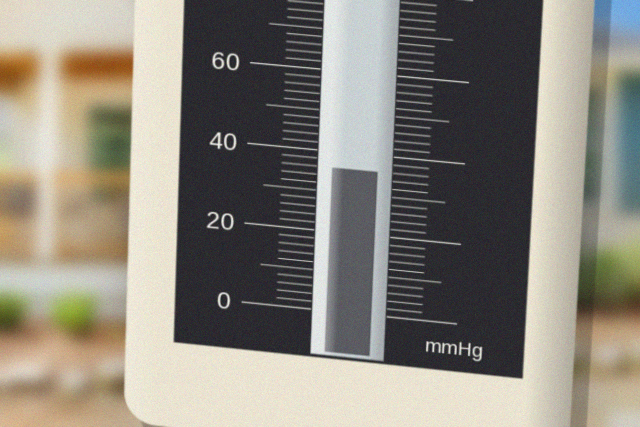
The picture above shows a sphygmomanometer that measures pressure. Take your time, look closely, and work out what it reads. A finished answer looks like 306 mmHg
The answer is 36 mmHg
